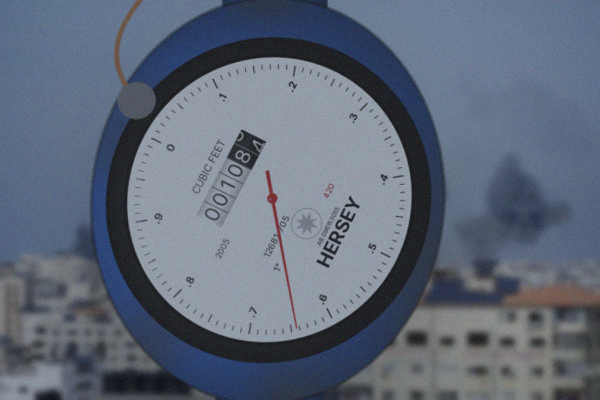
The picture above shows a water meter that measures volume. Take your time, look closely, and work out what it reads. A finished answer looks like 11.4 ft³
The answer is 1083.64 ft³
